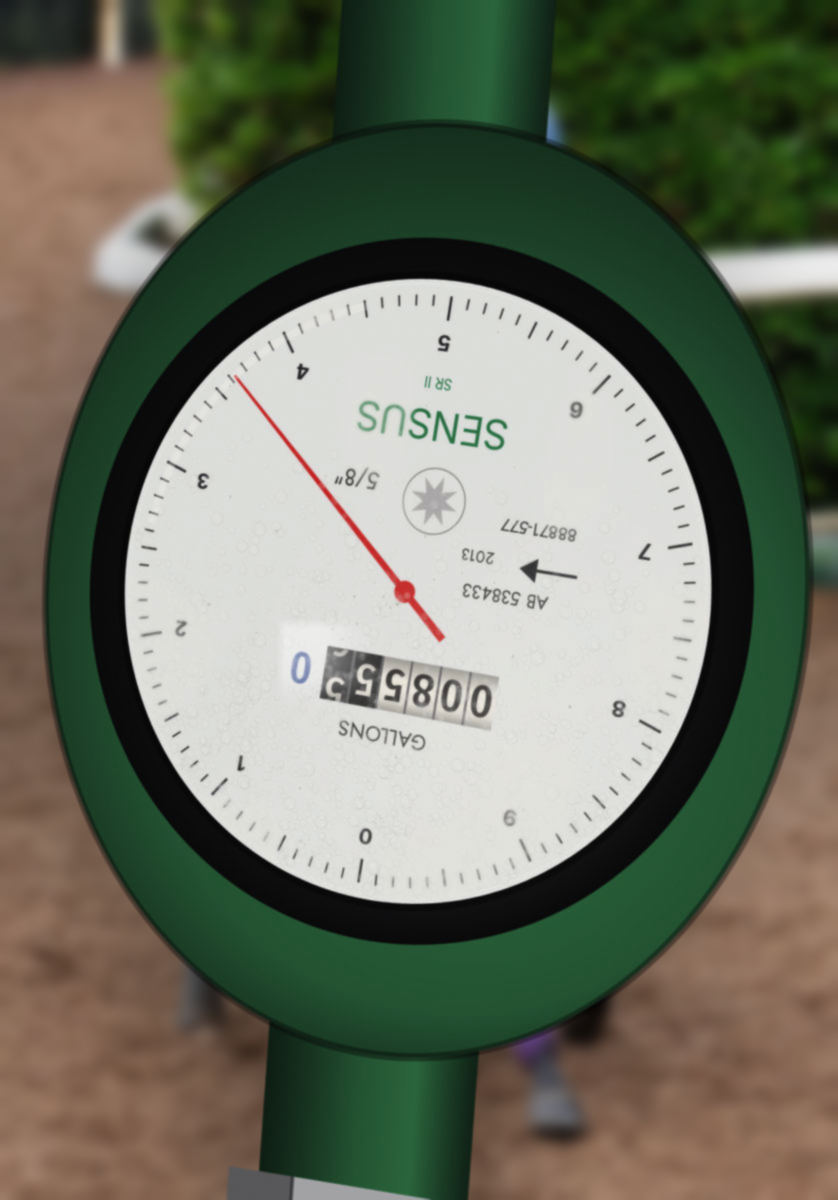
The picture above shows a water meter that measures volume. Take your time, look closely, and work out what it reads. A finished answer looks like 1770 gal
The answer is 85553.6 gal
